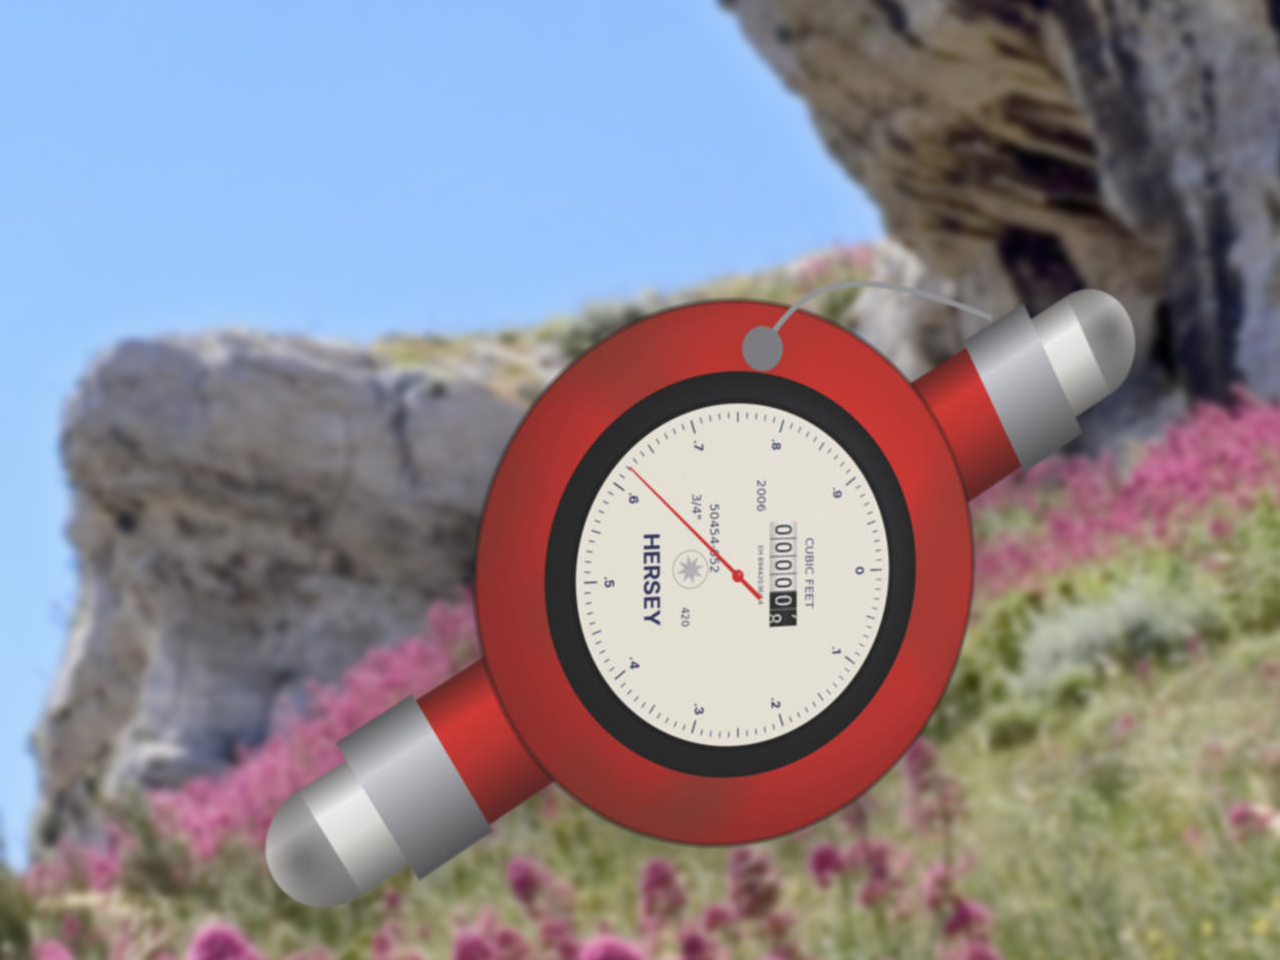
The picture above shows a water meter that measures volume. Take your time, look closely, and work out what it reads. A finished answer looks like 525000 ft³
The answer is 7.62 ft³
